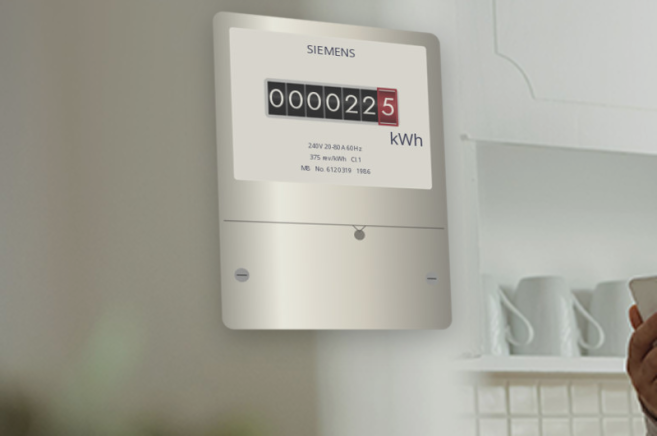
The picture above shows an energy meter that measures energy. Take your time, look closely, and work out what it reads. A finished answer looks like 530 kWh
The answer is 22.5 kWh
